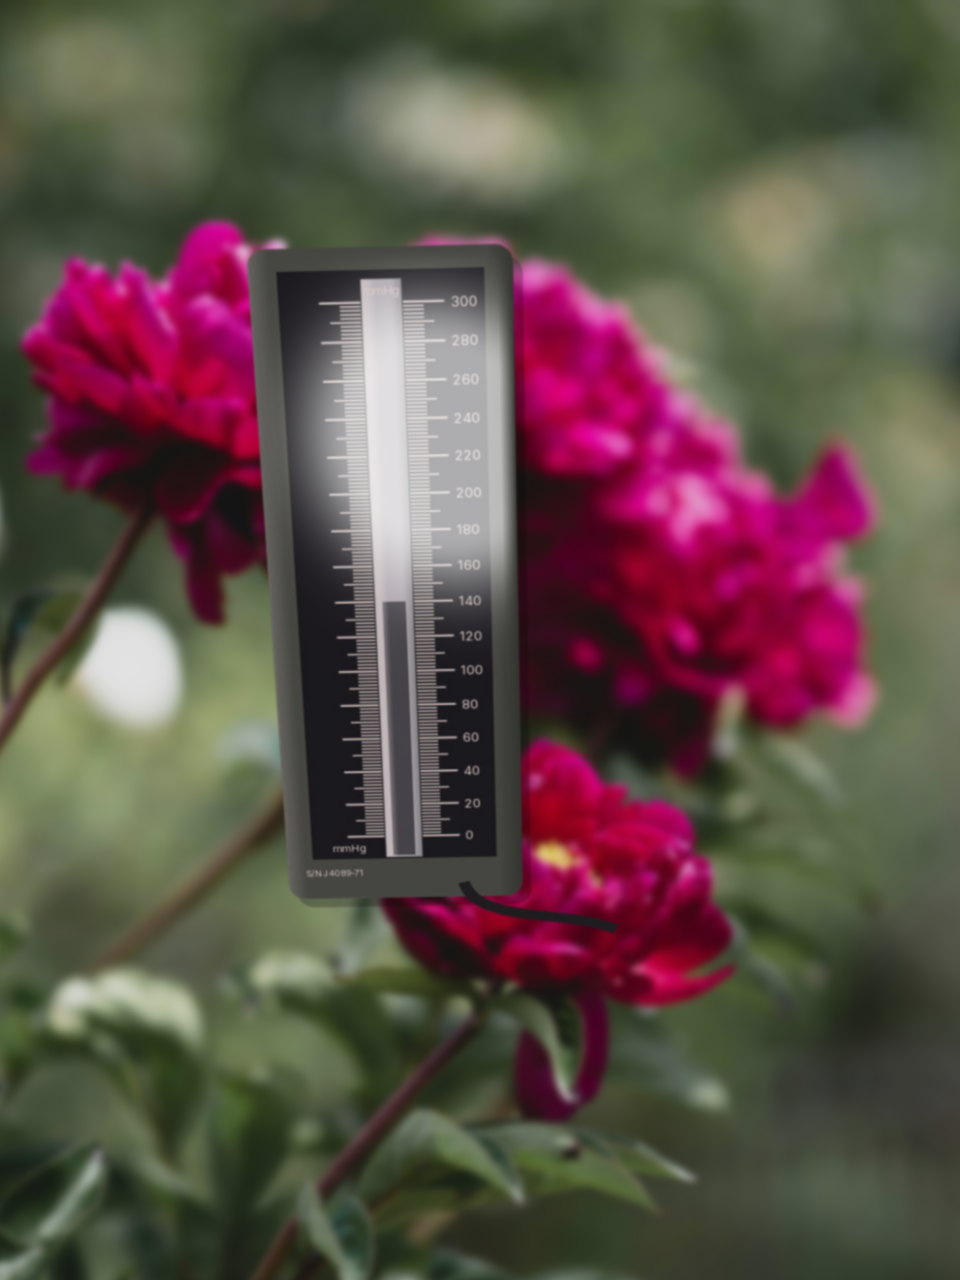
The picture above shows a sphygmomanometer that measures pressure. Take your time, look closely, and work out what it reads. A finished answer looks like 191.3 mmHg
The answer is 140 mmHg
